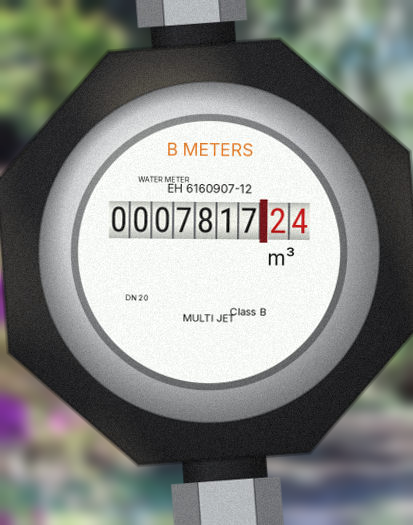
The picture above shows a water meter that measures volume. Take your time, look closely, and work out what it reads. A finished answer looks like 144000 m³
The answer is 7817.24 m³
